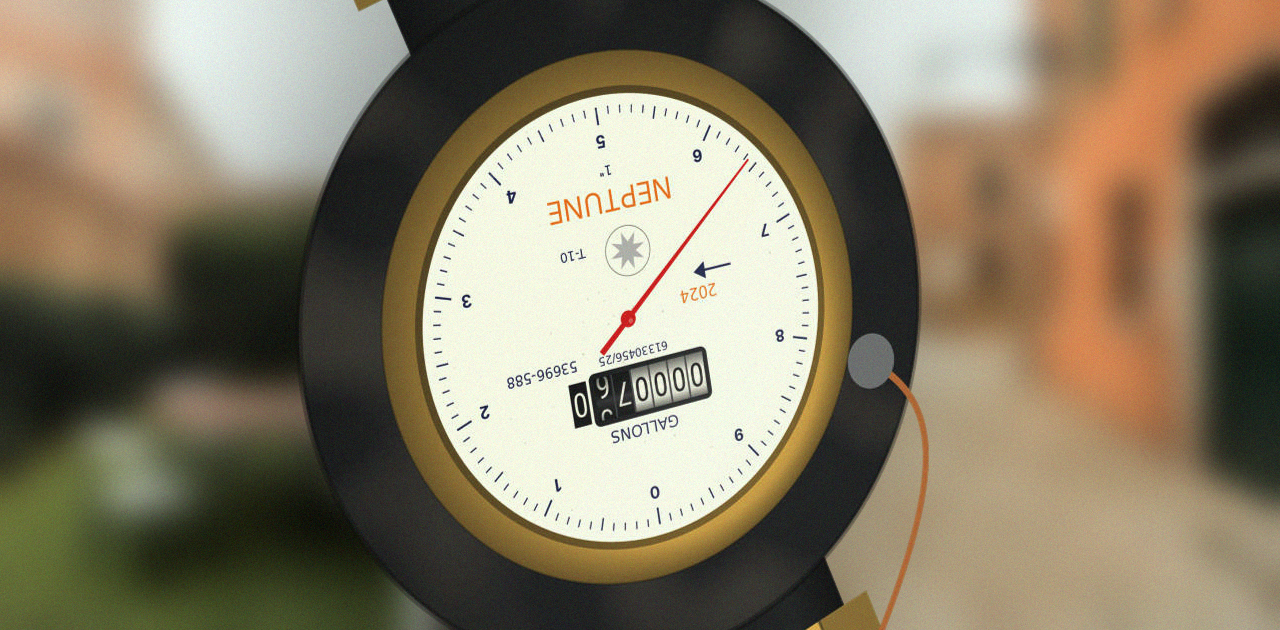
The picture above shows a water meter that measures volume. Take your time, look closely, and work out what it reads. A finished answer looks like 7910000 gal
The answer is 756.4 gal
